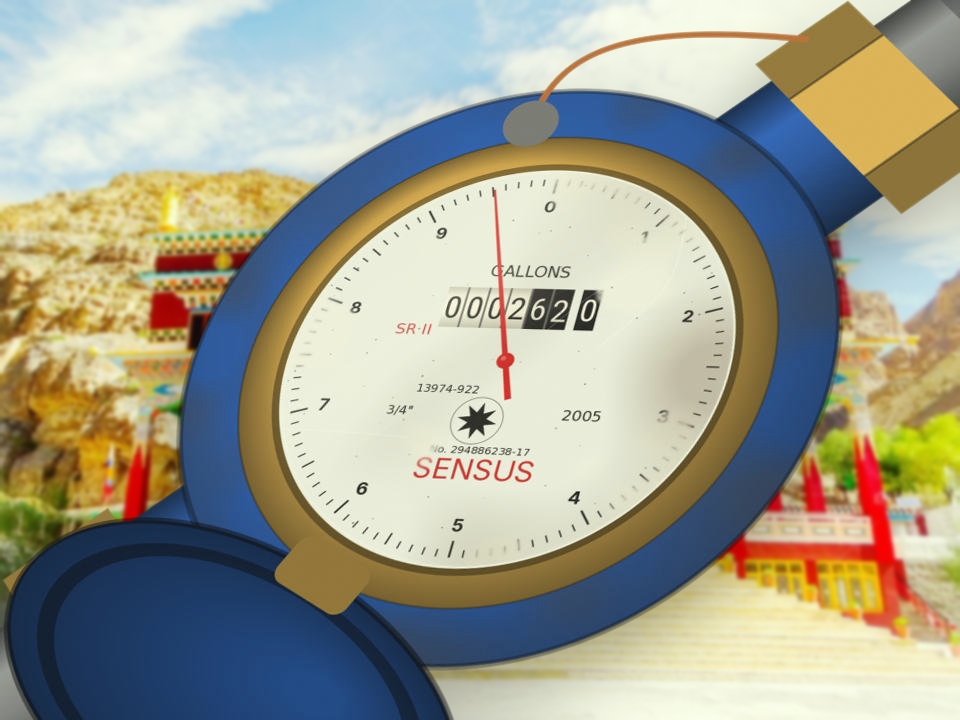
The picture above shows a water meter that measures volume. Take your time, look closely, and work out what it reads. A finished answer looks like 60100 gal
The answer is 2619.5 gal
